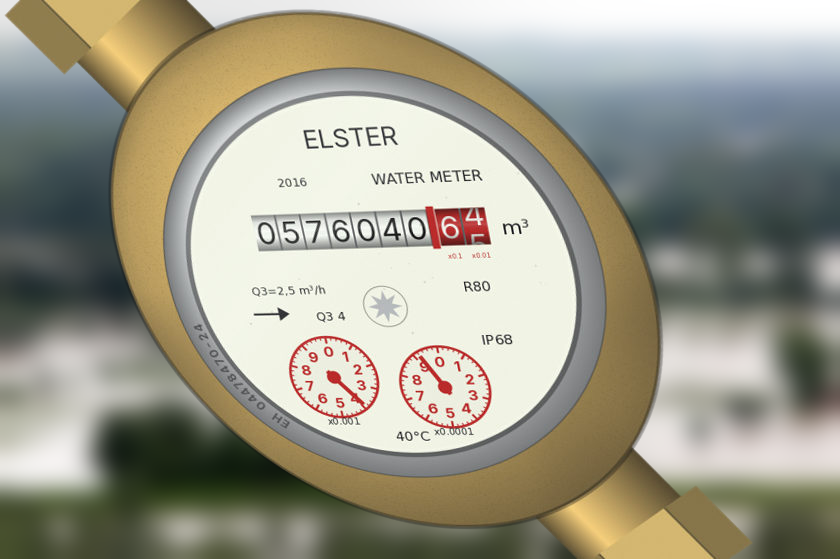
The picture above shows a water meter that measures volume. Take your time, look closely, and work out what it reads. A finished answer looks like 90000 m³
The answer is 576040.6439 m³
